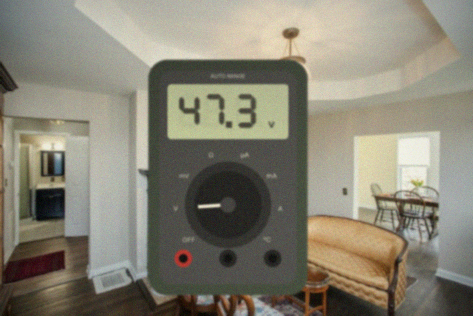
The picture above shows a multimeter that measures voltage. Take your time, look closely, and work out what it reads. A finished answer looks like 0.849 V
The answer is 47.3 V
